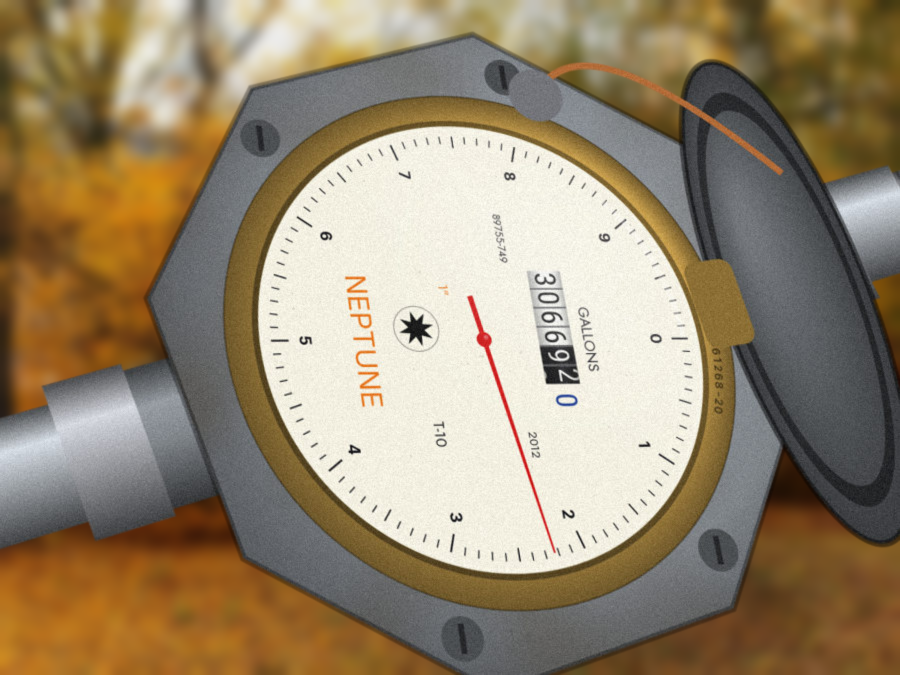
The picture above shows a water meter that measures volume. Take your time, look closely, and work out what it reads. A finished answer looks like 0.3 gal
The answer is 3066922.2 gal
